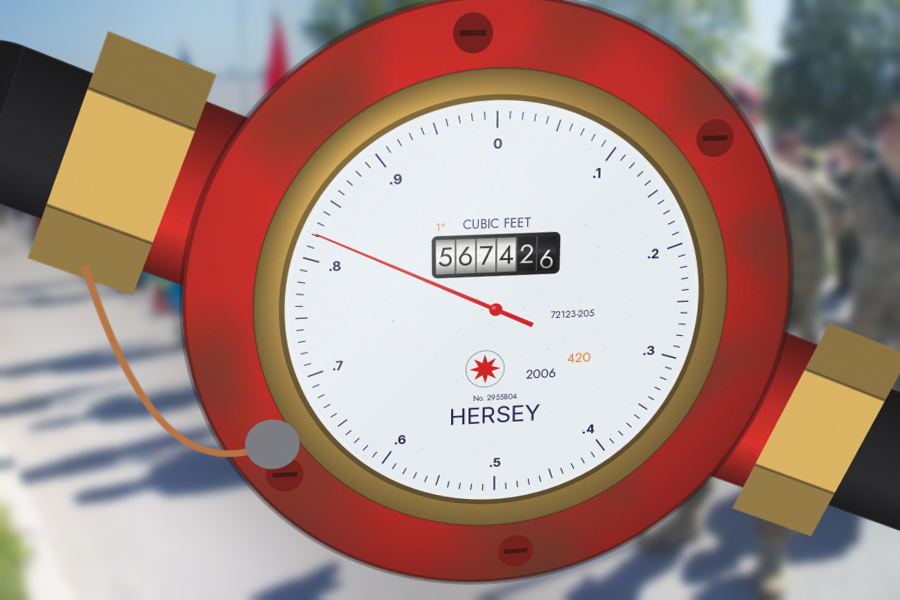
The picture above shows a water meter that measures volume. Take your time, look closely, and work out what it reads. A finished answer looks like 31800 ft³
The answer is 567425.82 ft³
